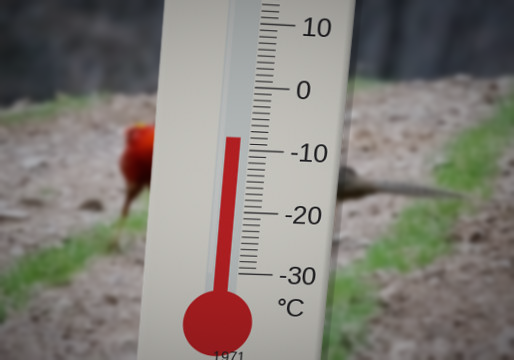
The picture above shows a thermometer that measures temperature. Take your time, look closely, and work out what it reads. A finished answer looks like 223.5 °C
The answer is -8 °C
